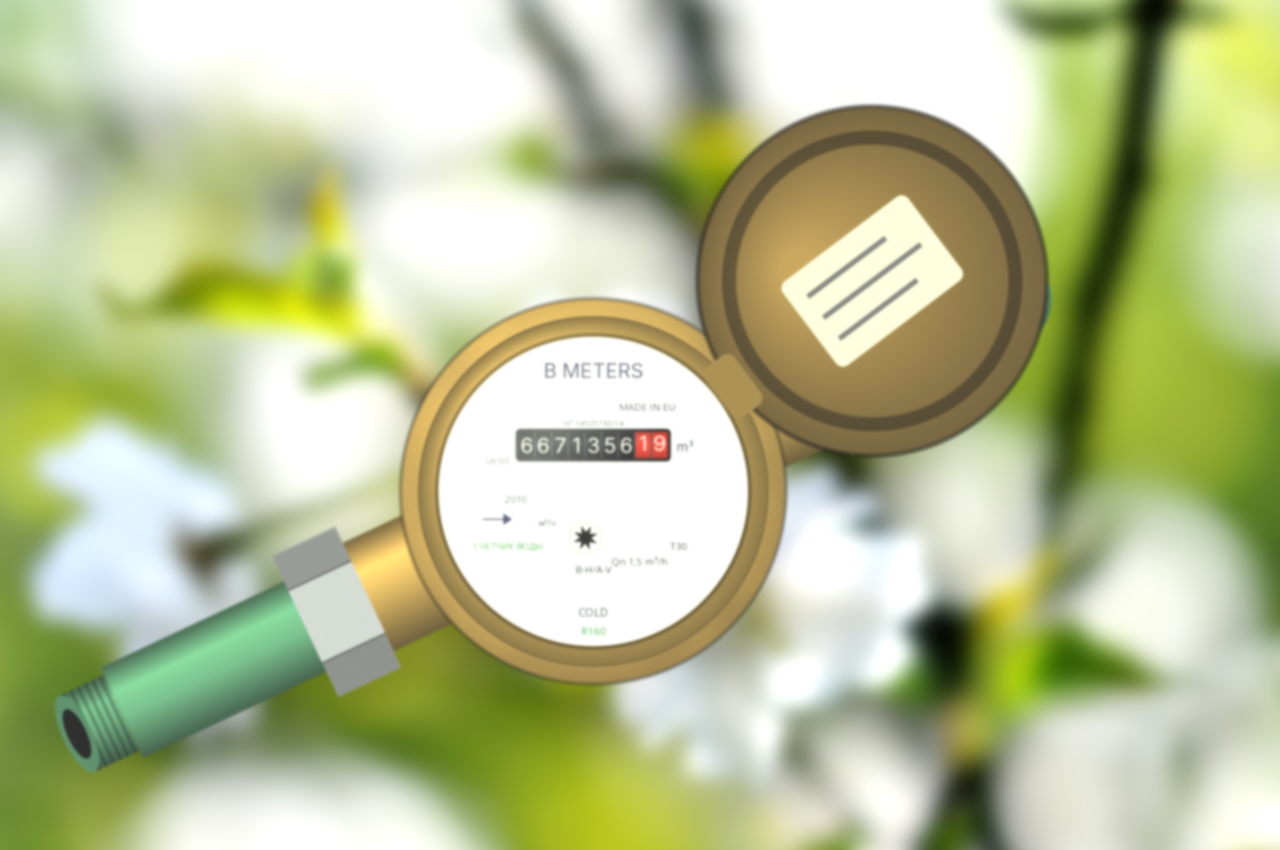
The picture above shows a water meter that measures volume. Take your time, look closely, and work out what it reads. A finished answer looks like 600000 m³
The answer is 6671356.19 m³
